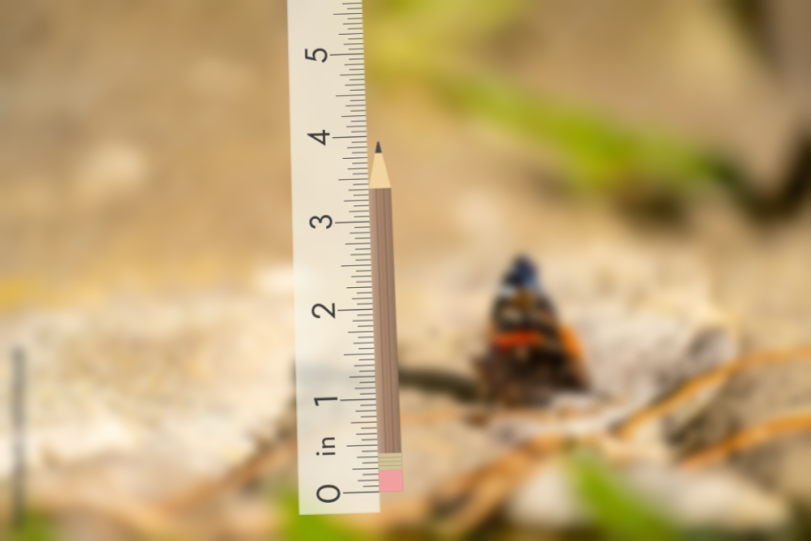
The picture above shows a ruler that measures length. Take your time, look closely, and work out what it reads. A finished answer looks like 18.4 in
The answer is 3.9375 in
